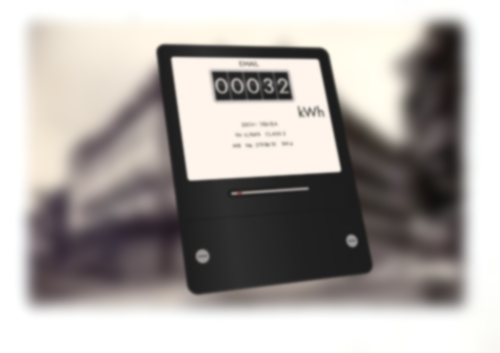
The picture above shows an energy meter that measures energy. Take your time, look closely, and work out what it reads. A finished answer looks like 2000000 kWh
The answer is 32 kWh
